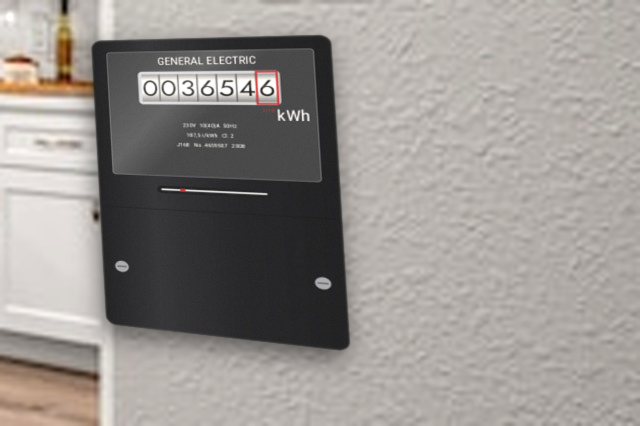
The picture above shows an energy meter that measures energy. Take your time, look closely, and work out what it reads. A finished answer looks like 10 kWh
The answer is 3654.6 kWh
